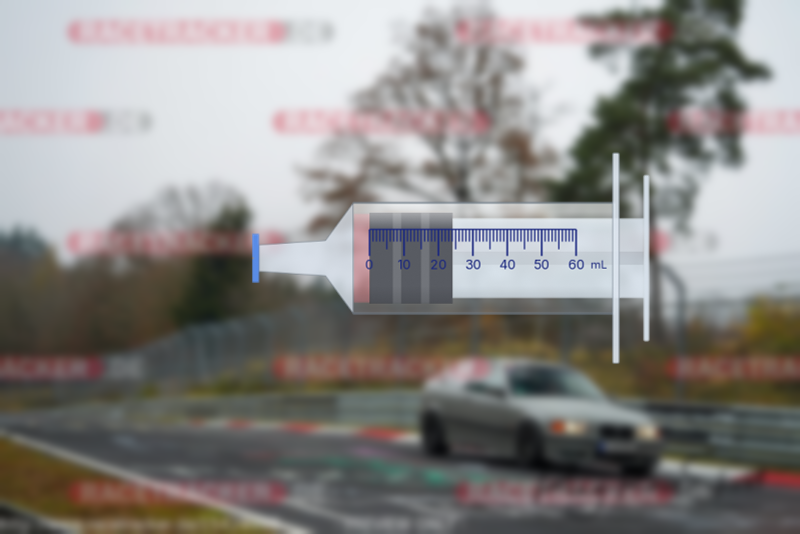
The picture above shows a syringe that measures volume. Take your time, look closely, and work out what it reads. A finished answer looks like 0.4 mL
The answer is 0 mL
